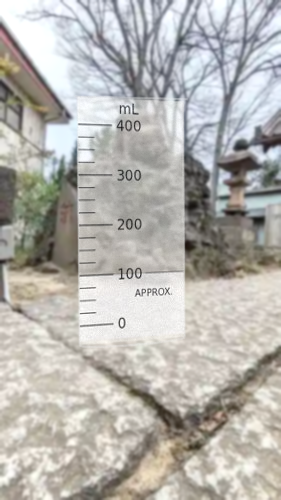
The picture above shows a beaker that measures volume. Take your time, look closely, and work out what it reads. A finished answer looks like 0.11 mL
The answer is 100 mL
